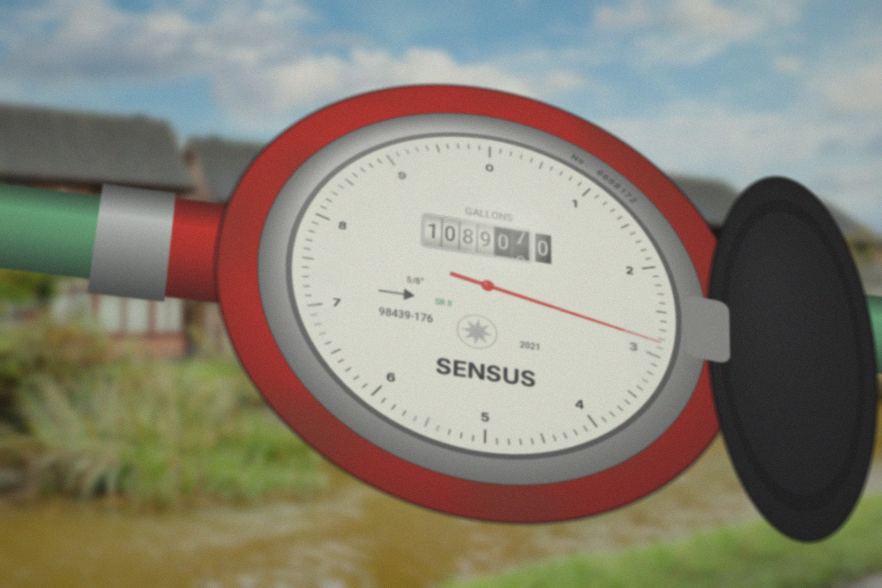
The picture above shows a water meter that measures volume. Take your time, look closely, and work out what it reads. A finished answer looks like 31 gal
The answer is 1089072.8 gal
